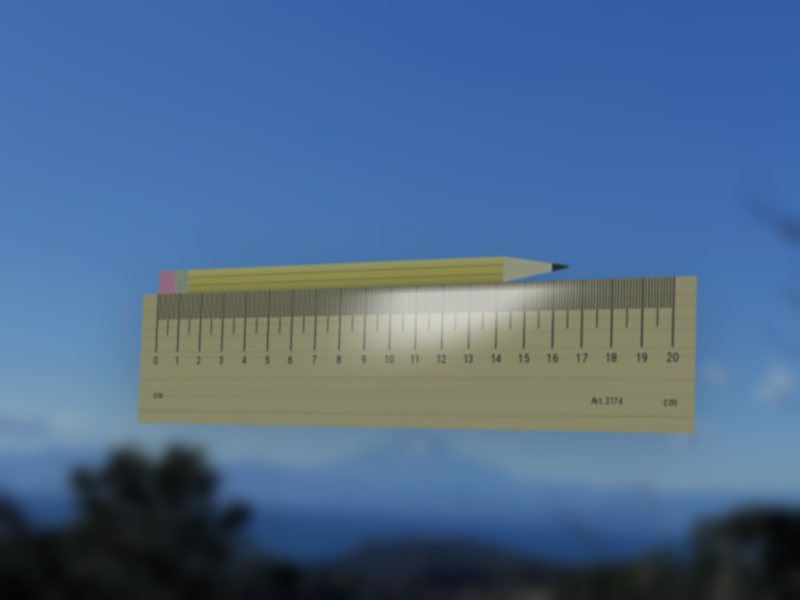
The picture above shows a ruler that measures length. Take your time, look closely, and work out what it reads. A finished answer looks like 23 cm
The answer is 16.5 cm
